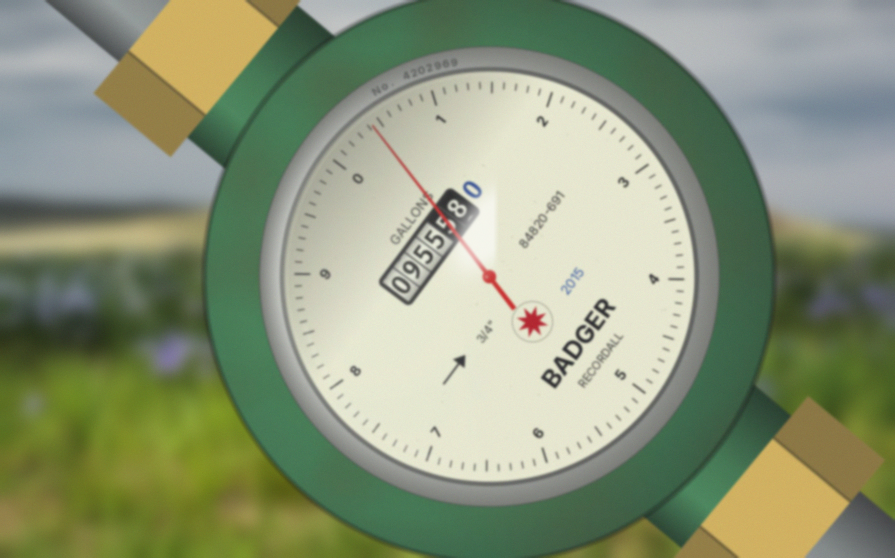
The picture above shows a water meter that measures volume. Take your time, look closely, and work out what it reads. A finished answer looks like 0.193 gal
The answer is 955580.4 gal
